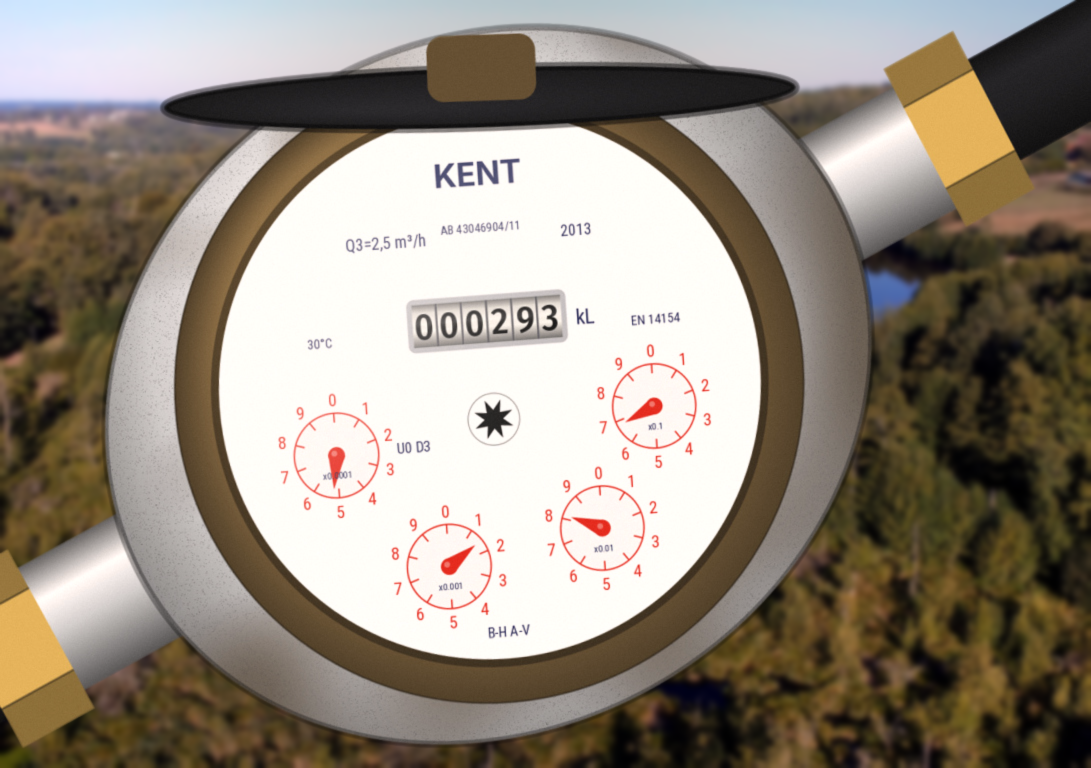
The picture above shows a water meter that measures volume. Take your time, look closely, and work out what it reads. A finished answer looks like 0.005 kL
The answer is 293.6815 kL
